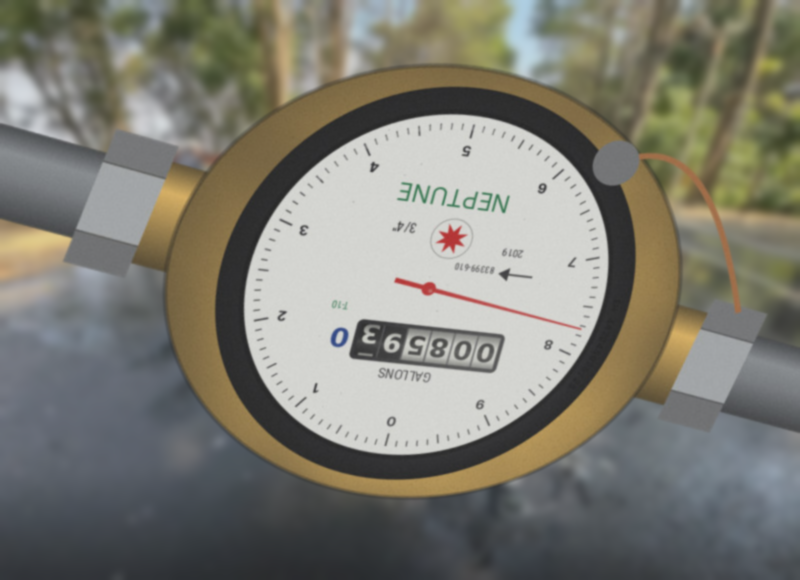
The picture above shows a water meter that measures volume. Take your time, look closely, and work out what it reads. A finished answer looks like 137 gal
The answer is 85927.7 gal
